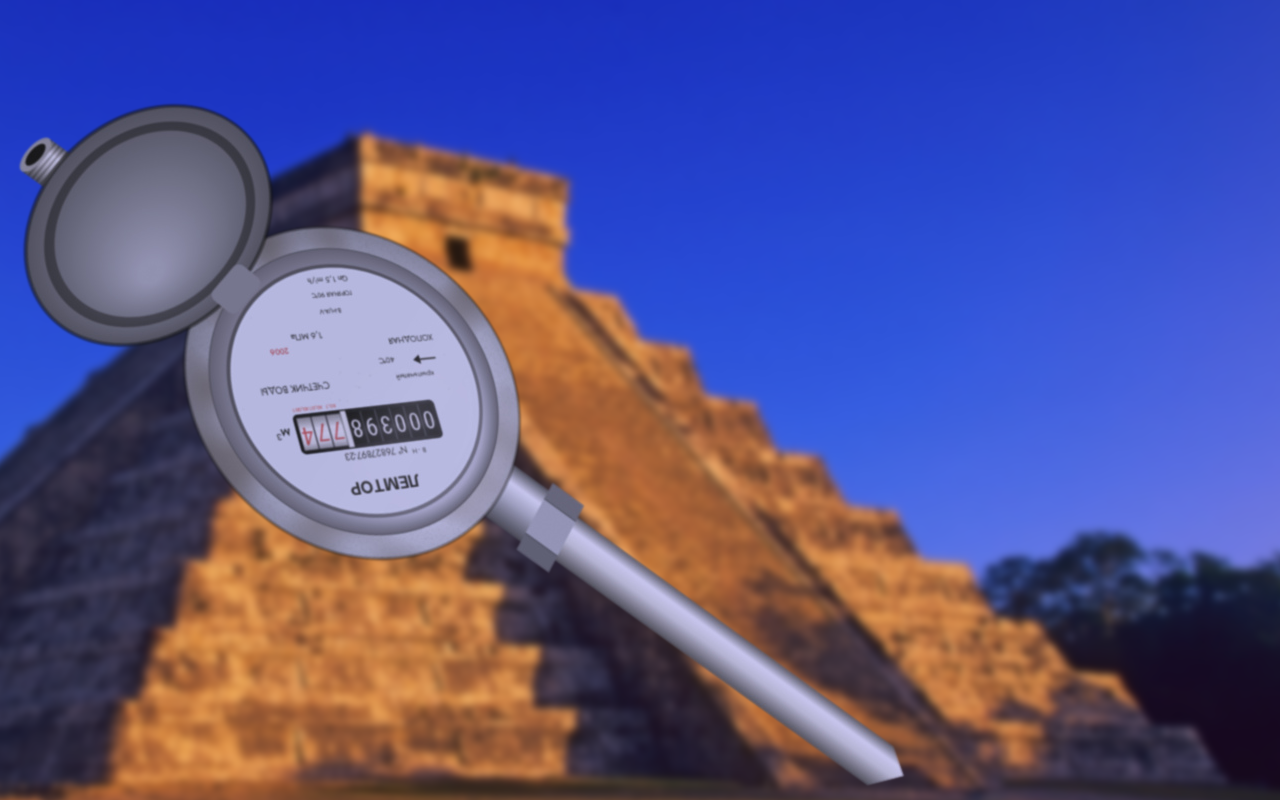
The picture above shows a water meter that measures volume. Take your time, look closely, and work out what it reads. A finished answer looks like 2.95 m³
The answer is 398.774 m³
